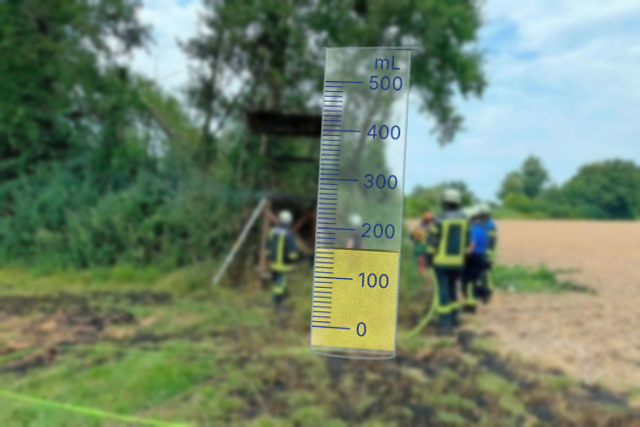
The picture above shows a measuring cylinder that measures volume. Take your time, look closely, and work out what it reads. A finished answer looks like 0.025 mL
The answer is 160 mL
